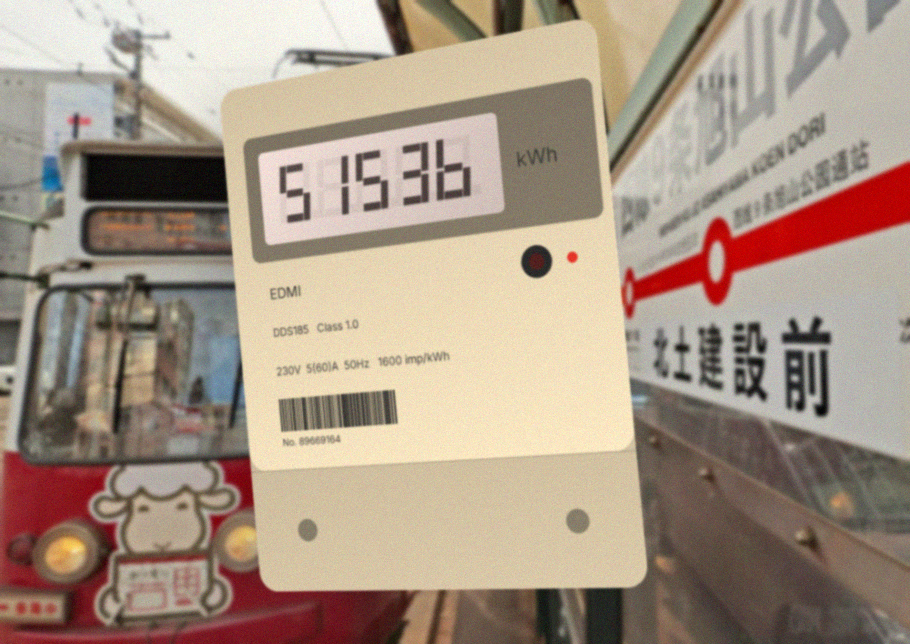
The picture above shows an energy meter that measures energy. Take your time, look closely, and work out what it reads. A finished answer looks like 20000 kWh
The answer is 51536 kWh
